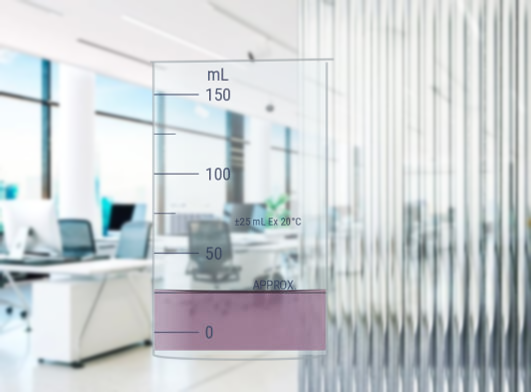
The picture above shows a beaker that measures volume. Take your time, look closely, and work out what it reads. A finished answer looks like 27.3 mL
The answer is 25 mL
